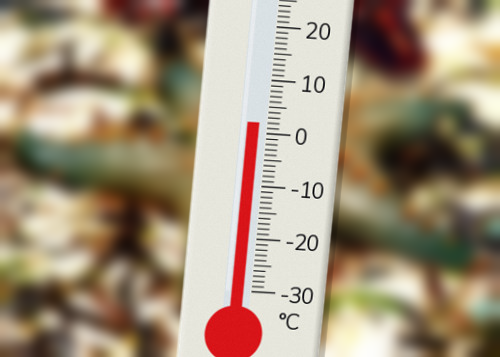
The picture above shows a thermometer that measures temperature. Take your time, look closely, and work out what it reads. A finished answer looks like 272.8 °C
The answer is 2 °C
